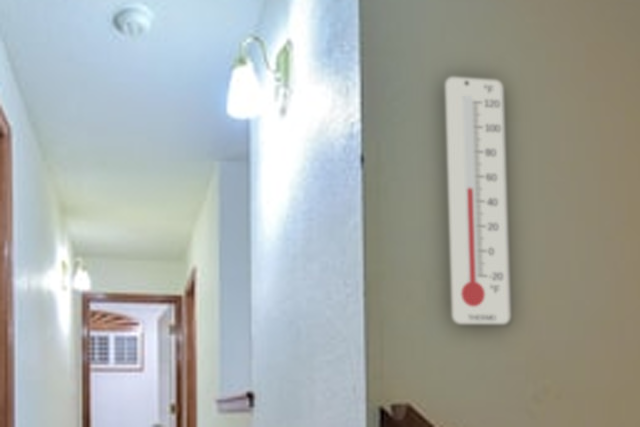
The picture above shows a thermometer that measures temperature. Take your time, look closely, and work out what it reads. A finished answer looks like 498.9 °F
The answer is 50 °F
